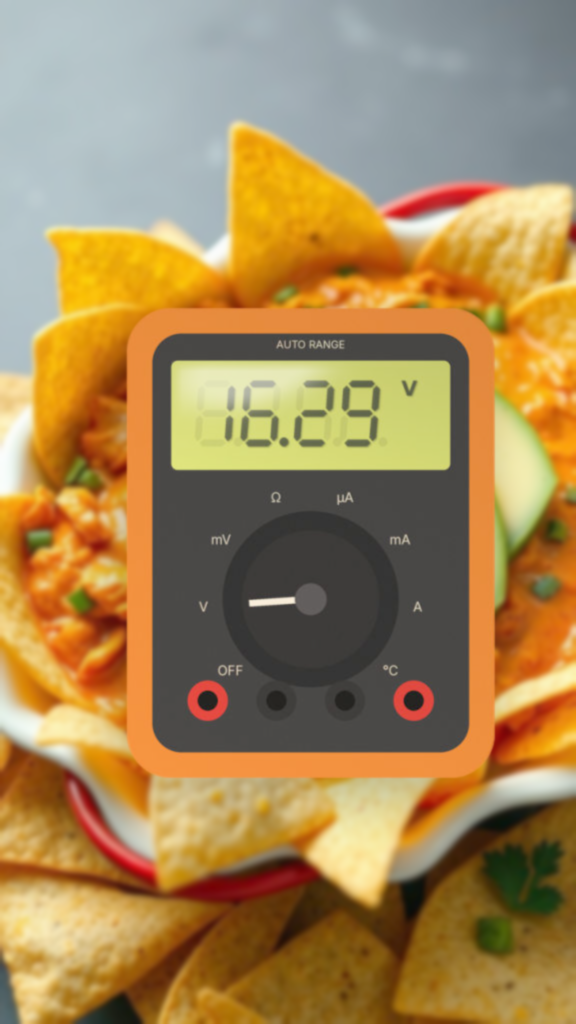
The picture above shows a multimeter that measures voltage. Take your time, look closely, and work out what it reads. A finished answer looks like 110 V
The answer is 16.29 V
